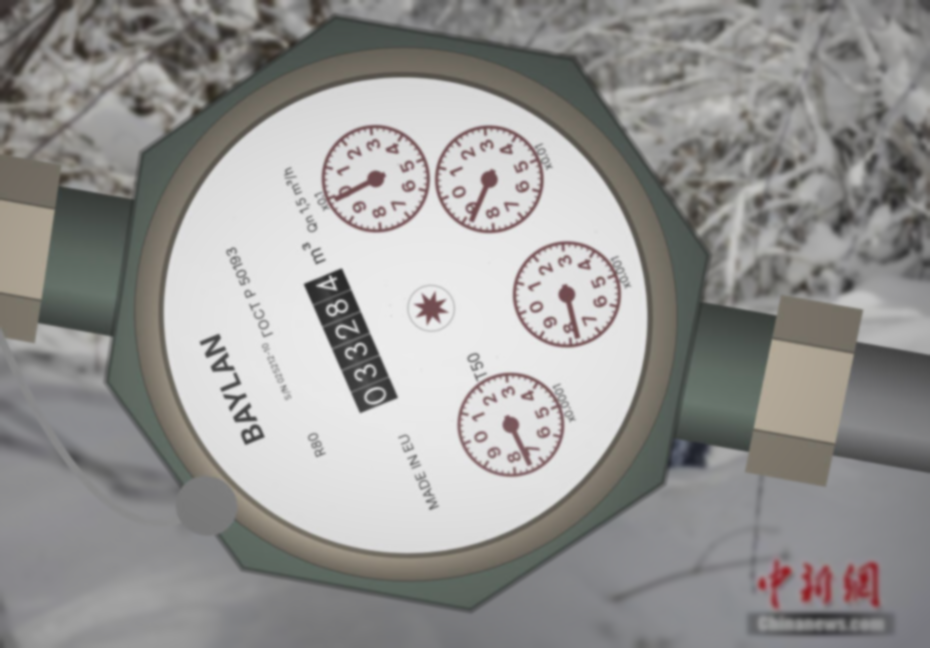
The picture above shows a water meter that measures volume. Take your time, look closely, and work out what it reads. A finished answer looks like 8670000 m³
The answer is 33283.9877 m³
